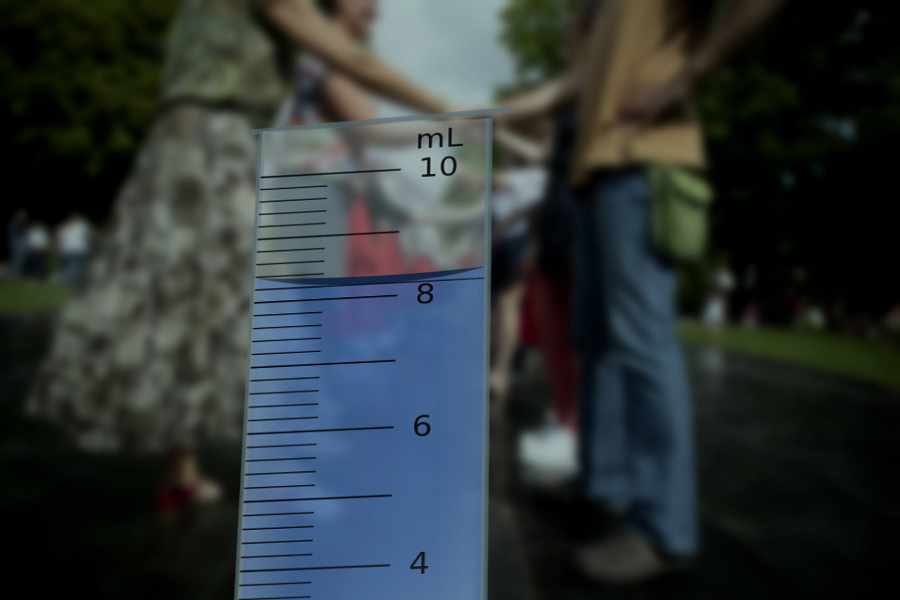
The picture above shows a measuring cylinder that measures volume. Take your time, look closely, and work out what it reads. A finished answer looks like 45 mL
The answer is 8.2 mL
